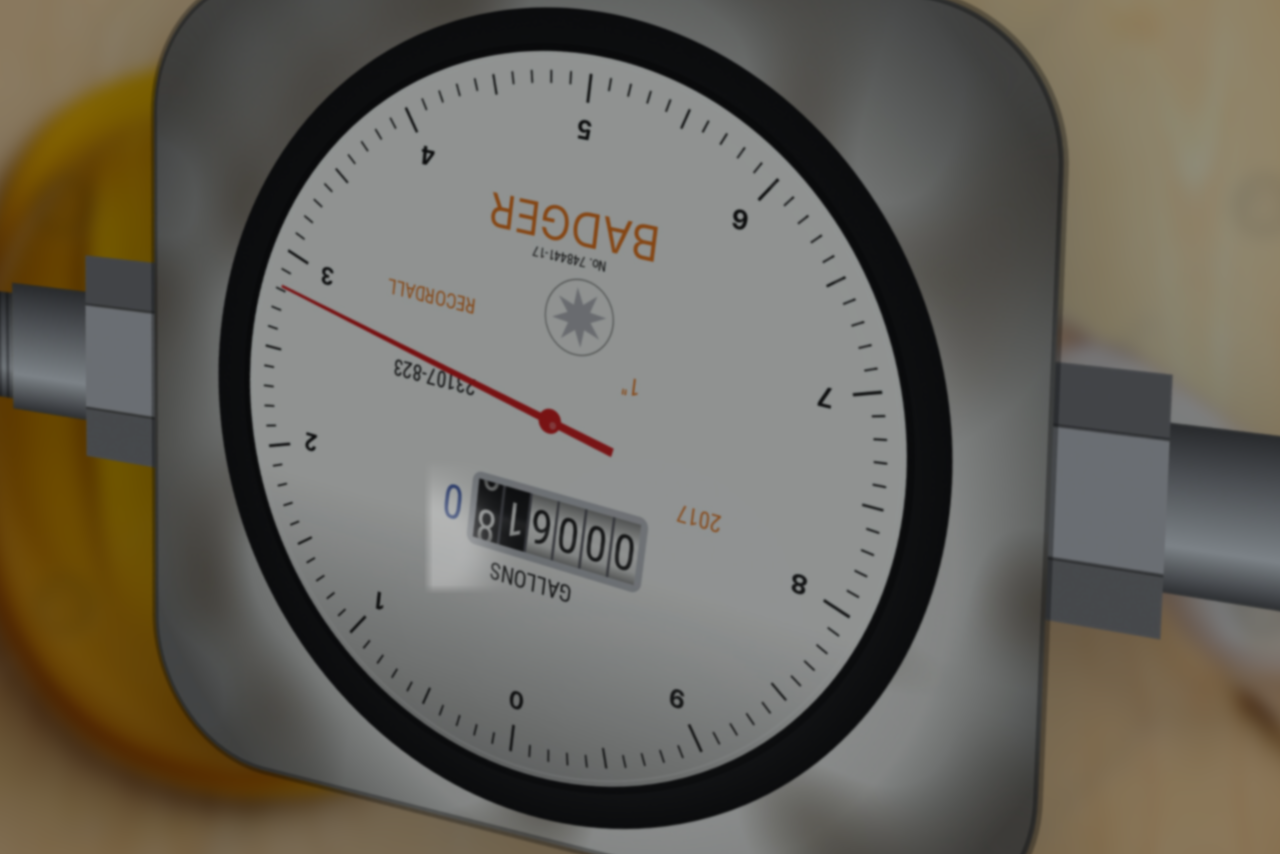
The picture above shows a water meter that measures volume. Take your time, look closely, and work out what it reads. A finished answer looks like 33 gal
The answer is 6182.8 gal
